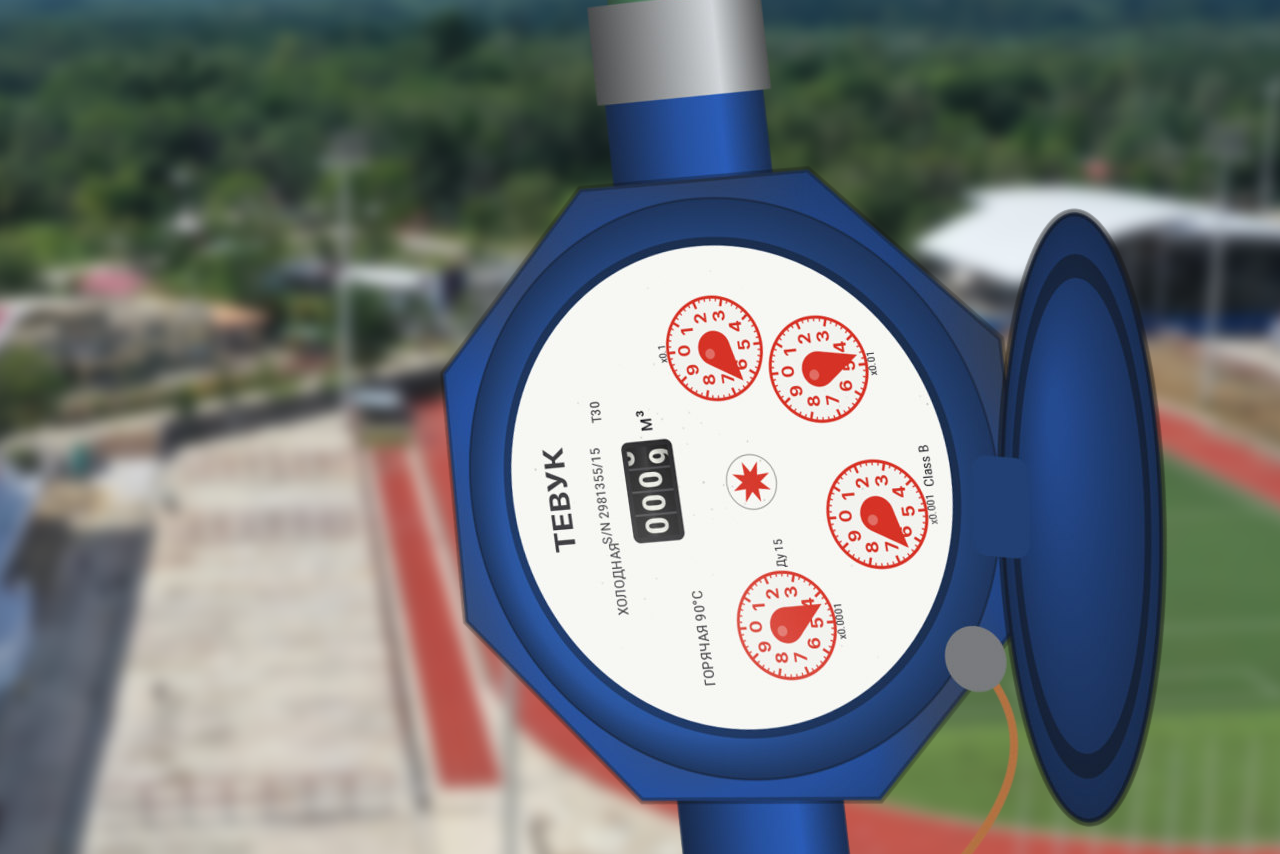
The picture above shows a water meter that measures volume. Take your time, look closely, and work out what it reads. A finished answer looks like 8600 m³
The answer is 8.6464 m³
